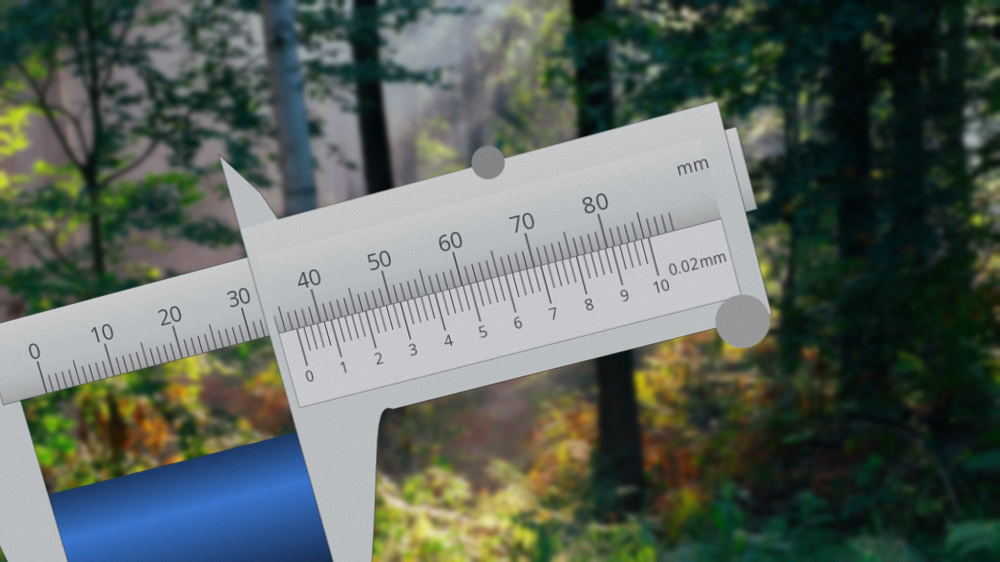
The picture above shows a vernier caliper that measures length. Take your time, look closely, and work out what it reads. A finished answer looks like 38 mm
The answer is 36.6 mm
